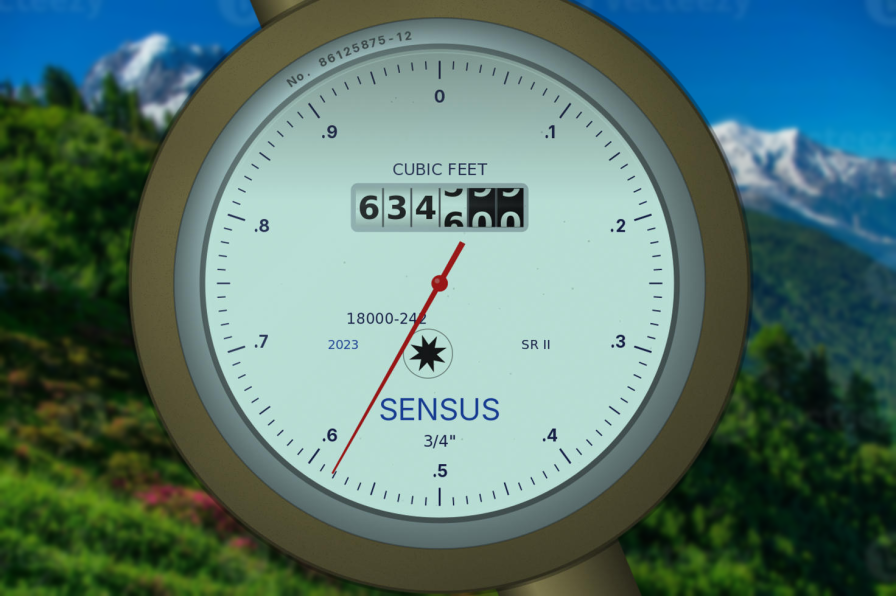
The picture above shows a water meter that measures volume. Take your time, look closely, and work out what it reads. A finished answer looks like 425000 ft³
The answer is 634599.58 ft³
